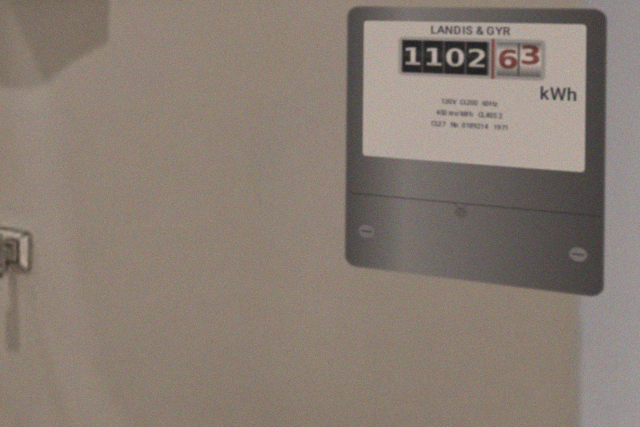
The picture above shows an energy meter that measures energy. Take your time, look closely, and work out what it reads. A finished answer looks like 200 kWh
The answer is 1102.63 kWh
